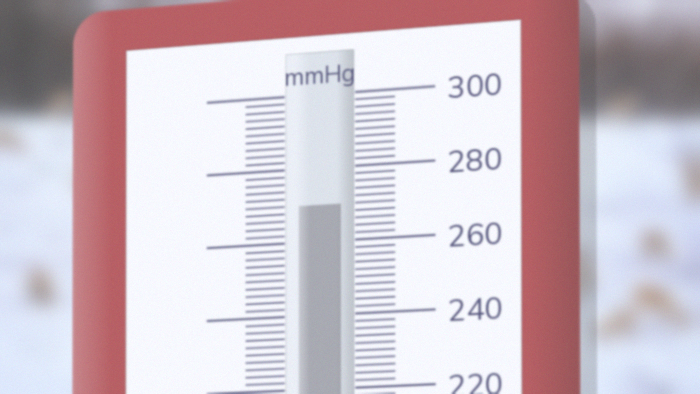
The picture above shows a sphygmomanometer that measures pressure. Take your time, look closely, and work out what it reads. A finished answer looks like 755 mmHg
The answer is 270 mmHg
